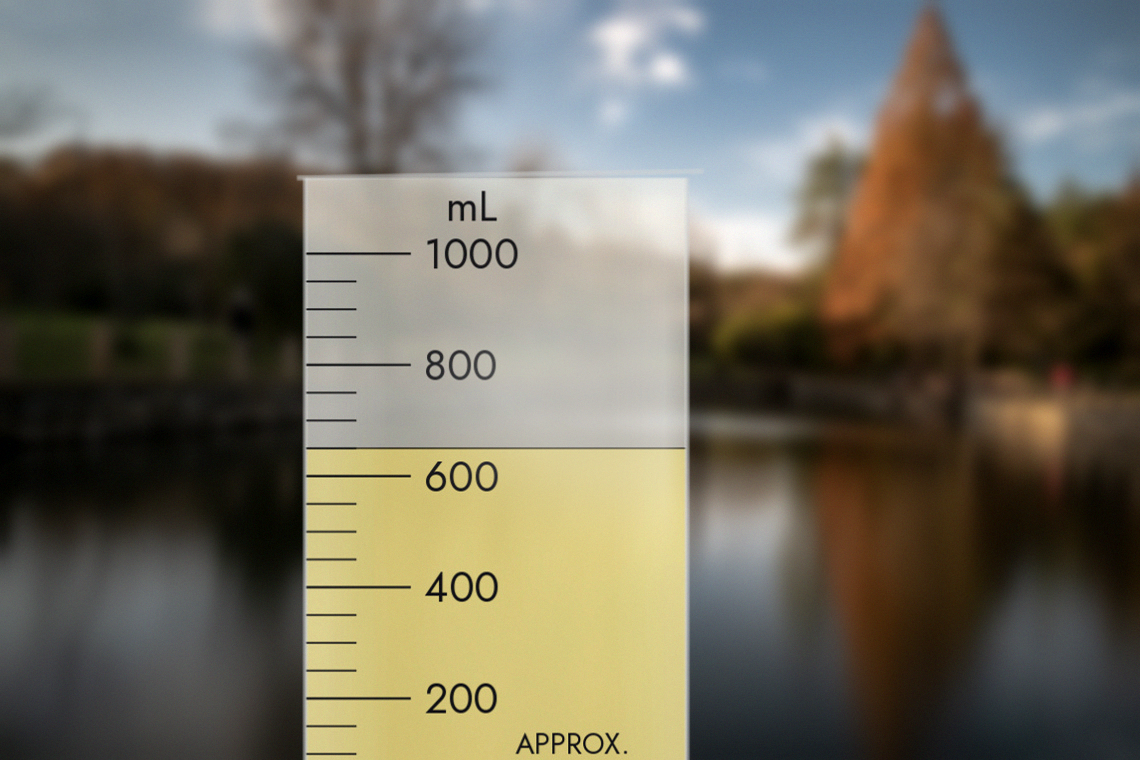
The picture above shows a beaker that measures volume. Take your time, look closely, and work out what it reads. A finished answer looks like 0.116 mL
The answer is 650 mL
